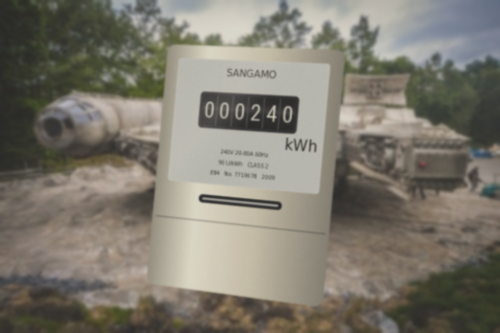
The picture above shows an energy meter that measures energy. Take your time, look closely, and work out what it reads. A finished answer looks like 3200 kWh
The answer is 240 kWh
